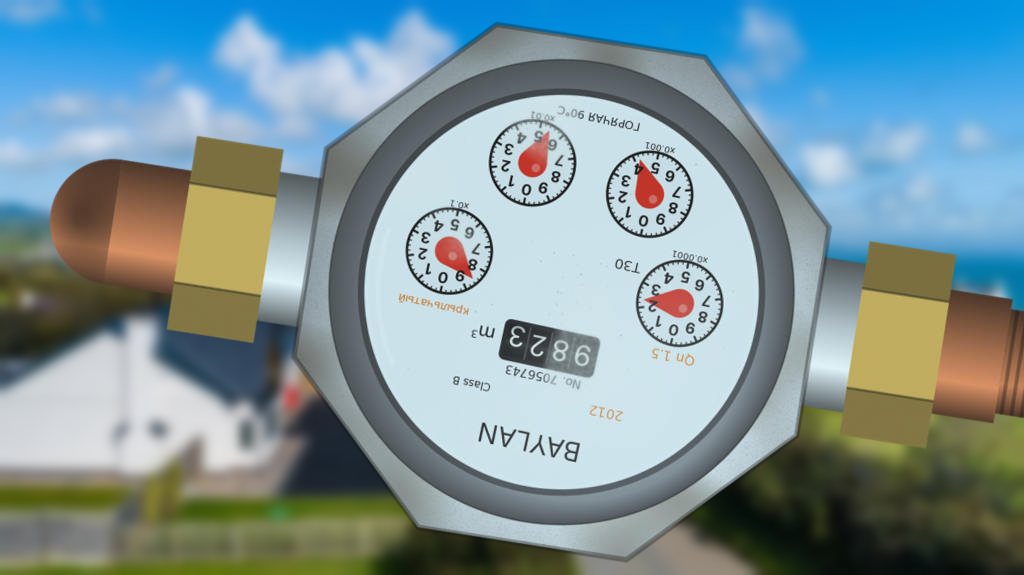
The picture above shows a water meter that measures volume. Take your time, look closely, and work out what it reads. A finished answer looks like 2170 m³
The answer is 9822.8542 m³
